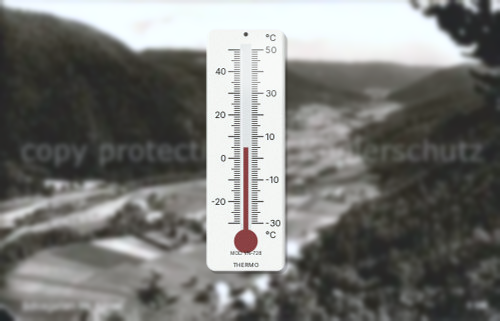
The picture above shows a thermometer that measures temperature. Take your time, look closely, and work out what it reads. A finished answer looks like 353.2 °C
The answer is 5 °C
